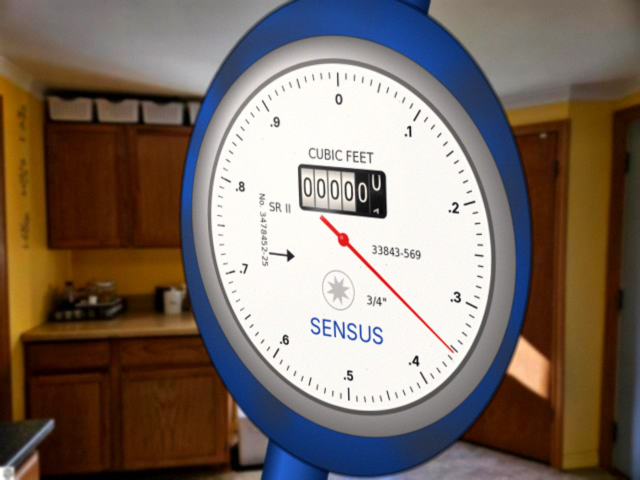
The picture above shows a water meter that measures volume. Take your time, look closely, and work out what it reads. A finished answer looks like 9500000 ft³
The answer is 0.35 ft³
